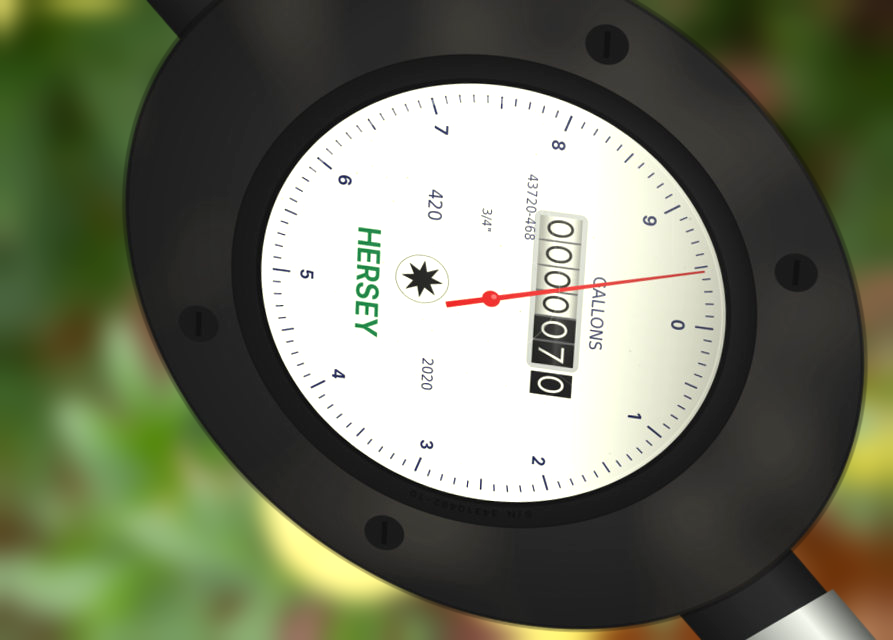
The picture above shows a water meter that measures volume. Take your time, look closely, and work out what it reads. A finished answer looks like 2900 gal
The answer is 69.5 gal
